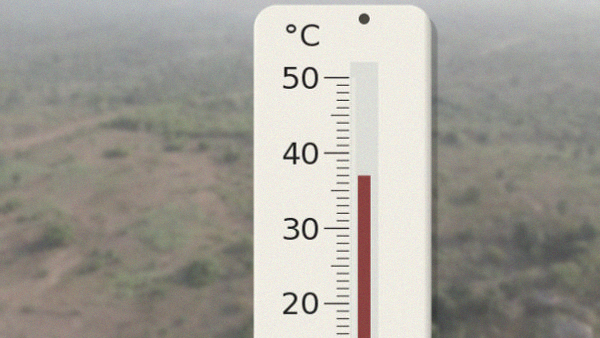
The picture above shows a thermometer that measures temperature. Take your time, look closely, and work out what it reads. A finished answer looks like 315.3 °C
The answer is 37 °C
